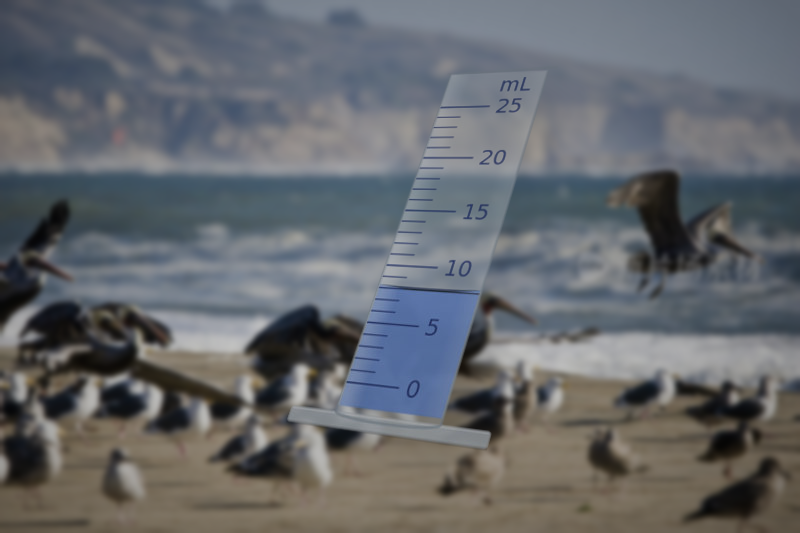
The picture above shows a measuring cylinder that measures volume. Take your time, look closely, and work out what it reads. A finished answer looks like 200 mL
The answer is 8 mL
